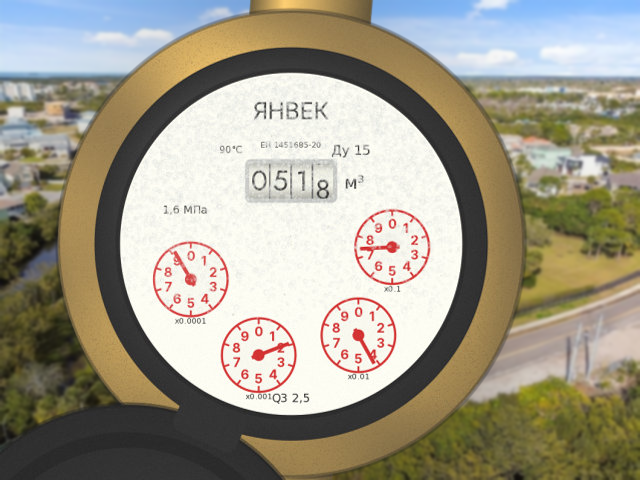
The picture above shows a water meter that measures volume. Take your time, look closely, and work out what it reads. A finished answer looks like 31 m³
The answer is 517.7419 m³
